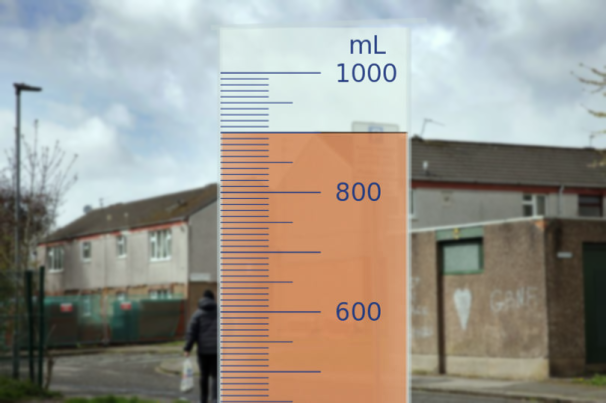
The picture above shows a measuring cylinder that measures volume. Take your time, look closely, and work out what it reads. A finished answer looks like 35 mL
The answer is 900 mL
